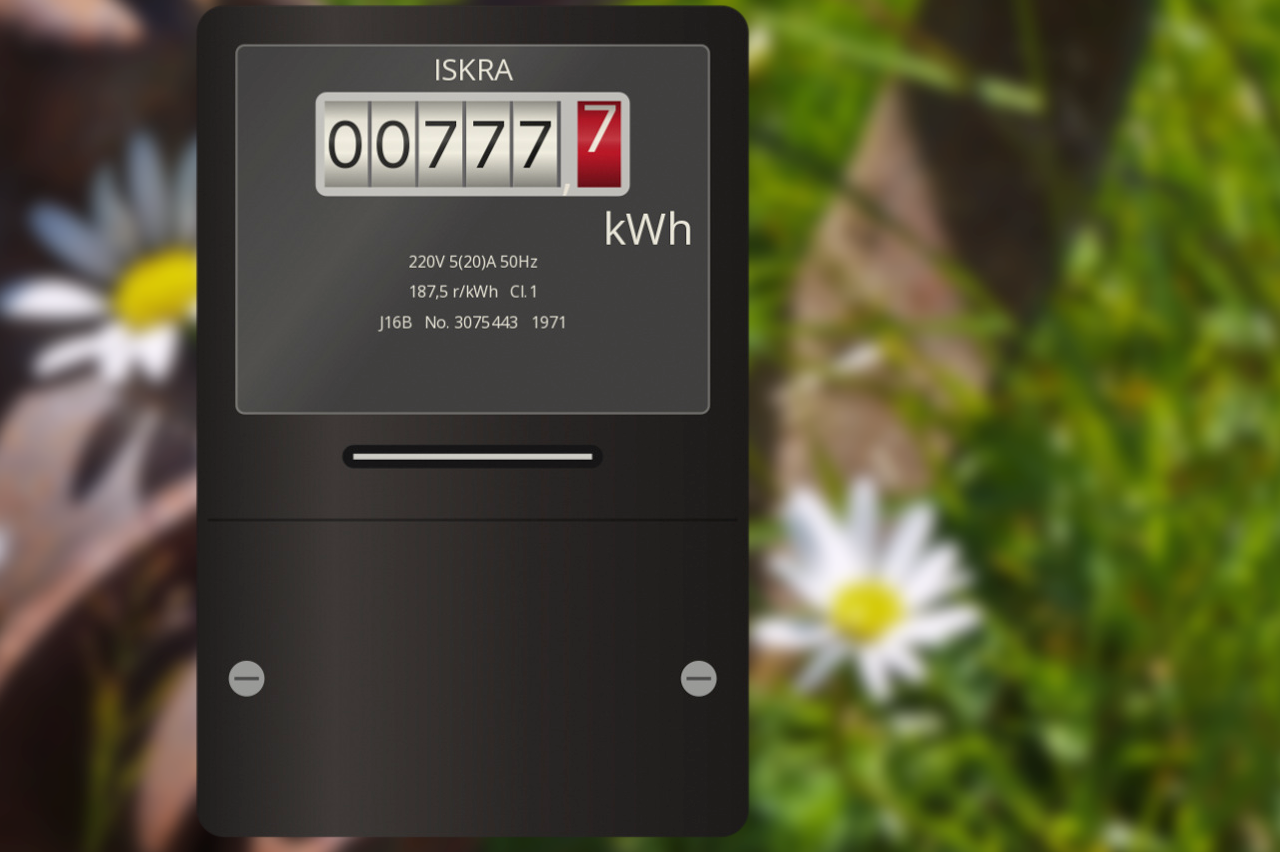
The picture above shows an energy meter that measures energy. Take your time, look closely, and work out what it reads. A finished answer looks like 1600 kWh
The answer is 777.7 kWh
